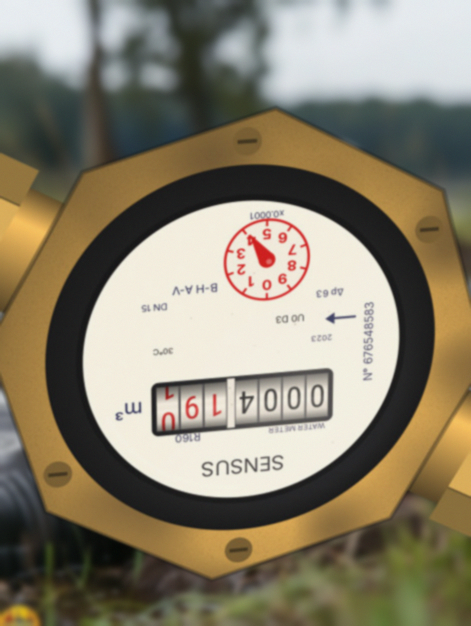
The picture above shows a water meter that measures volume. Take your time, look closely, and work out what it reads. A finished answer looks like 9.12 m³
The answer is 4.1904 m³
